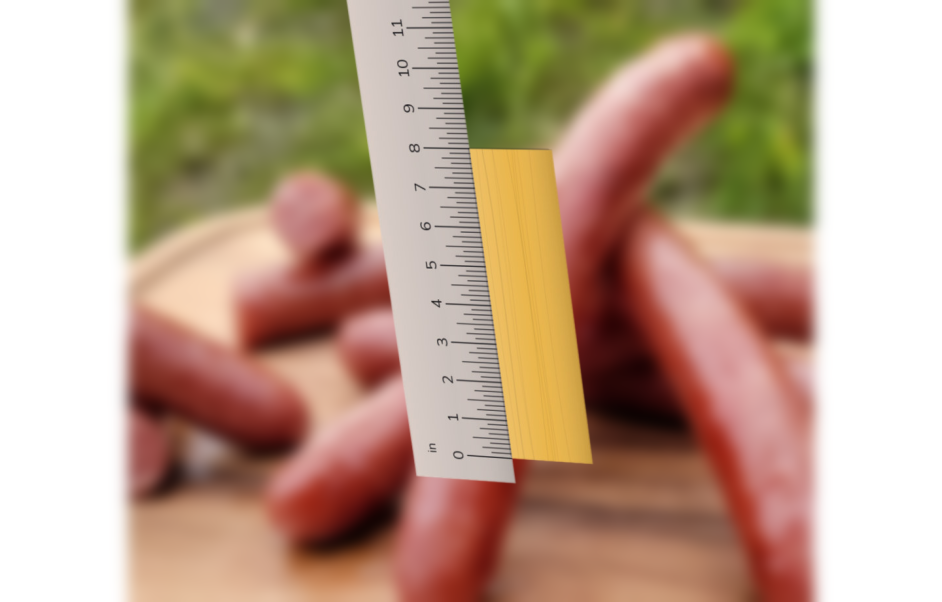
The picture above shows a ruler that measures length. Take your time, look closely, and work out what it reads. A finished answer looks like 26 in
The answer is 8 in
